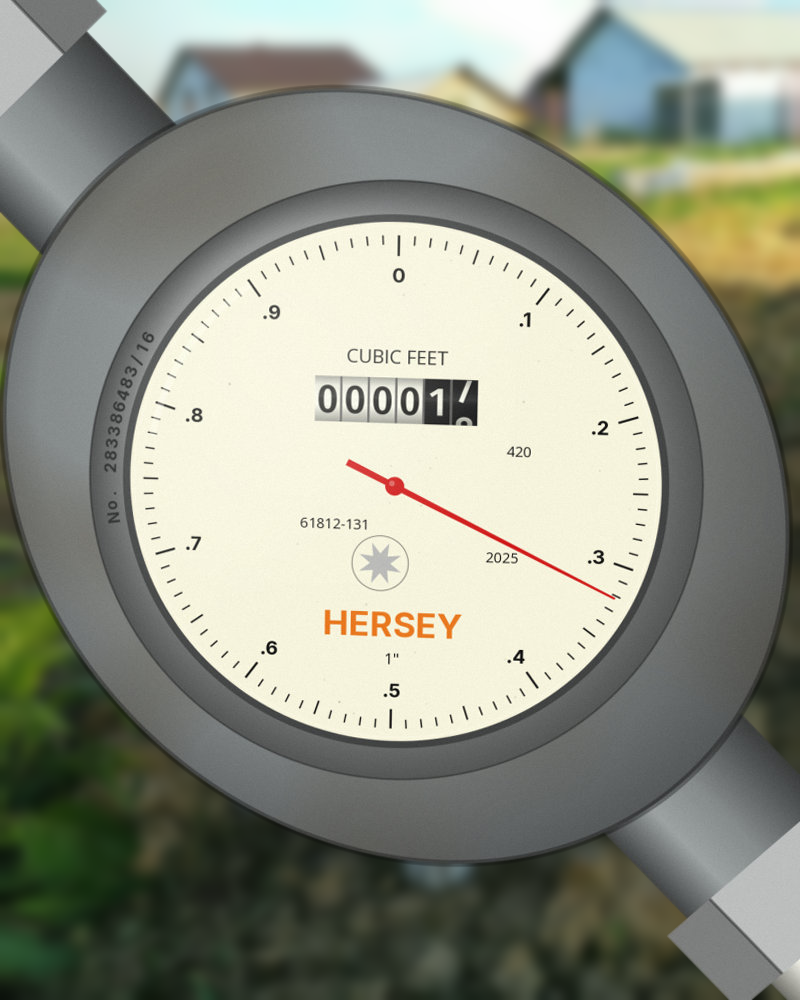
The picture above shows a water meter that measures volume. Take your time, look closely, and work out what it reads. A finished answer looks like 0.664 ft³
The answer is 17.32 ft³
